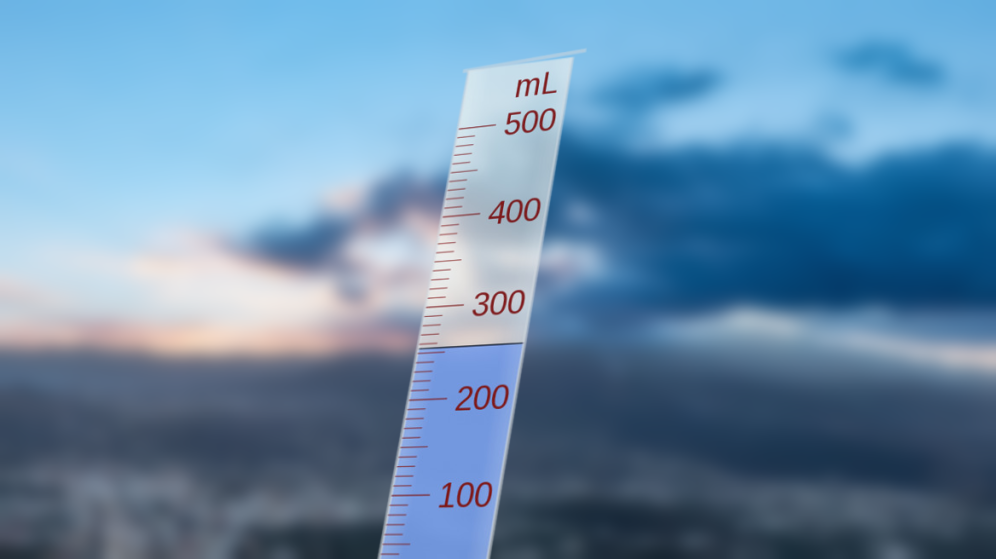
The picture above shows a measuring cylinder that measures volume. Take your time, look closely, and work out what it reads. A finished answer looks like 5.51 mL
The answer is 255 mL
